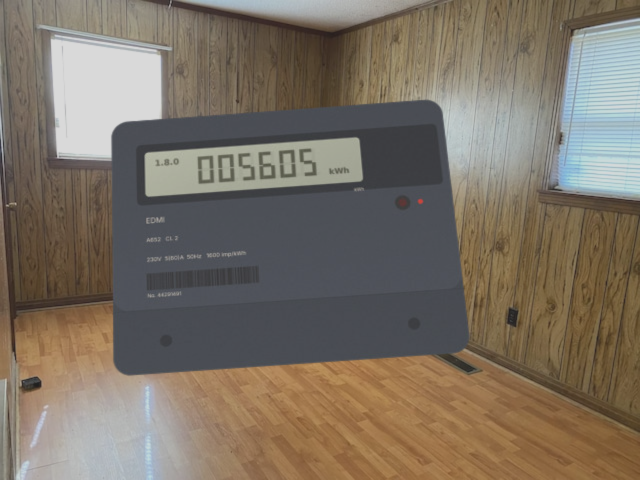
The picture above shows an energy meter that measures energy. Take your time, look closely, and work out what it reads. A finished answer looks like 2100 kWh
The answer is 5605 kWh
